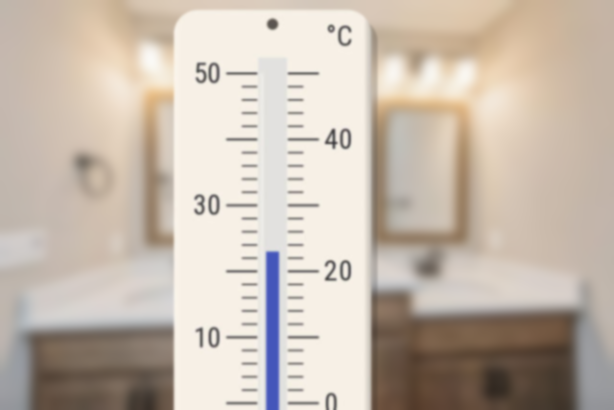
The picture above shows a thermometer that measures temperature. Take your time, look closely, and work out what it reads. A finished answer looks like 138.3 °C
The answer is 23 °C
